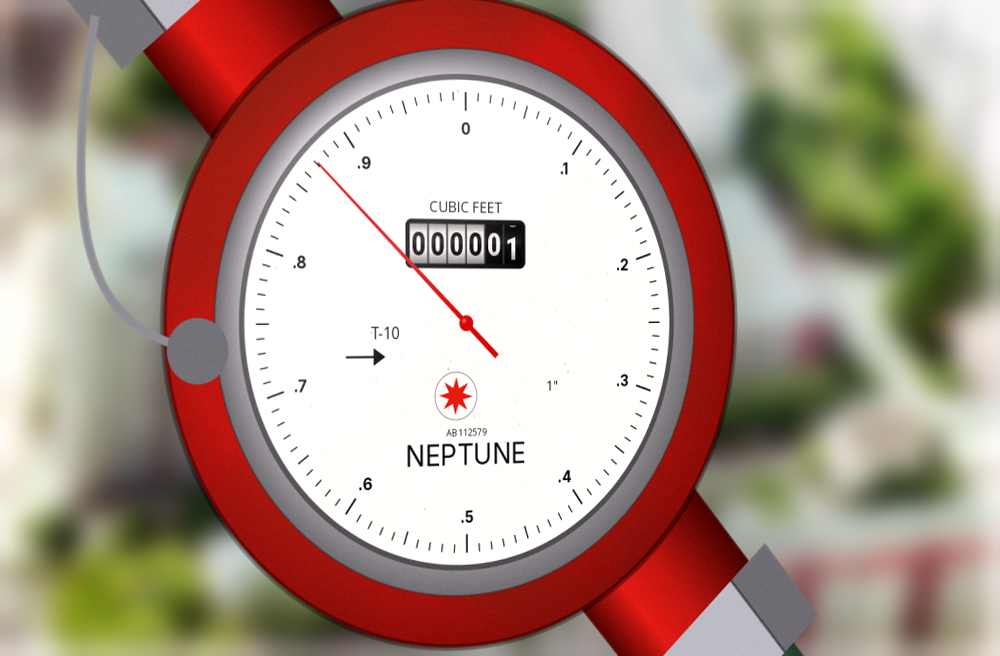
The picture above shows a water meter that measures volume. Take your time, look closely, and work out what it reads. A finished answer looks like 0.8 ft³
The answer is 0.87 ft³
